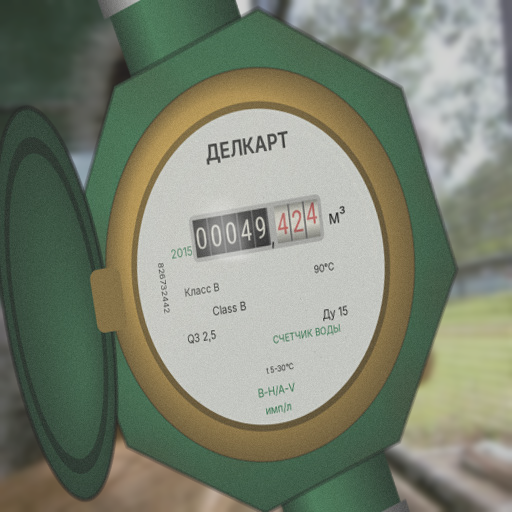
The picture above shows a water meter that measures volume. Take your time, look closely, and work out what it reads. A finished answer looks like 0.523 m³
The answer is 49.424 m³
